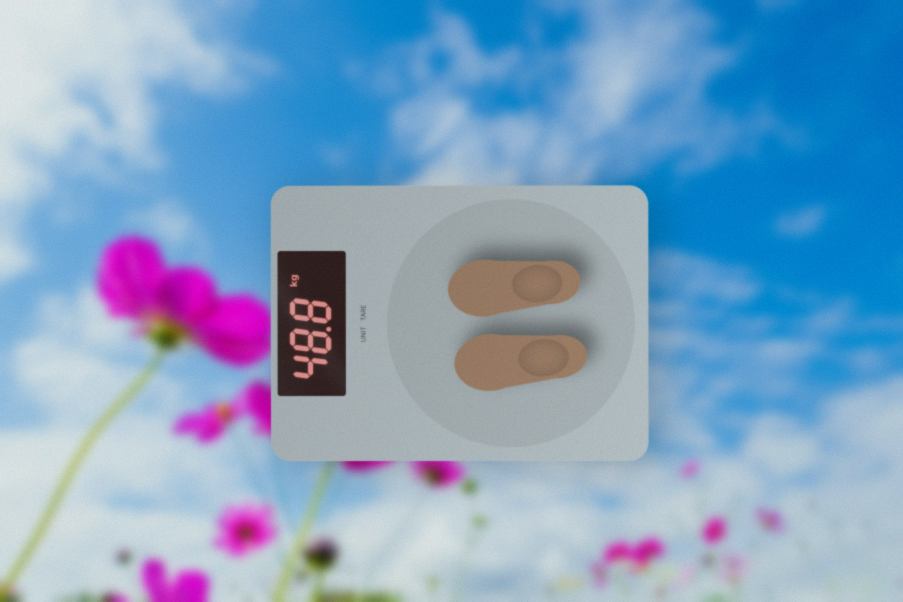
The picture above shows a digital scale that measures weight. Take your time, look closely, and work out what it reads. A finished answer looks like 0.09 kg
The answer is 48.8 kg
